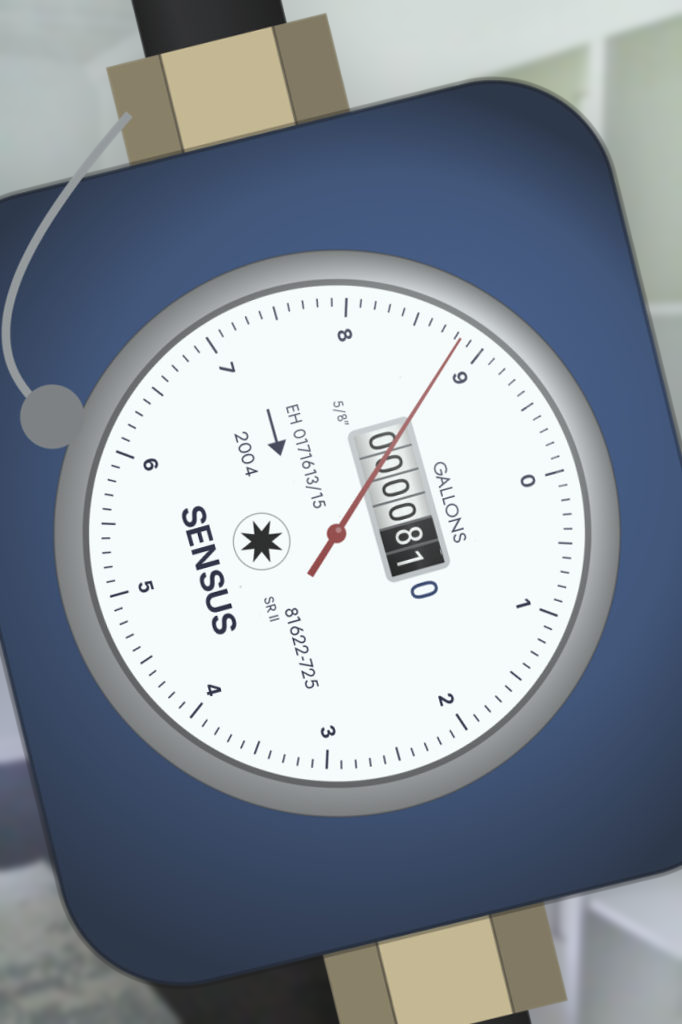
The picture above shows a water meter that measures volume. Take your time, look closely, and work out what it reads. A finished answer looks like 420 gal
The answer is 808.8 gal
